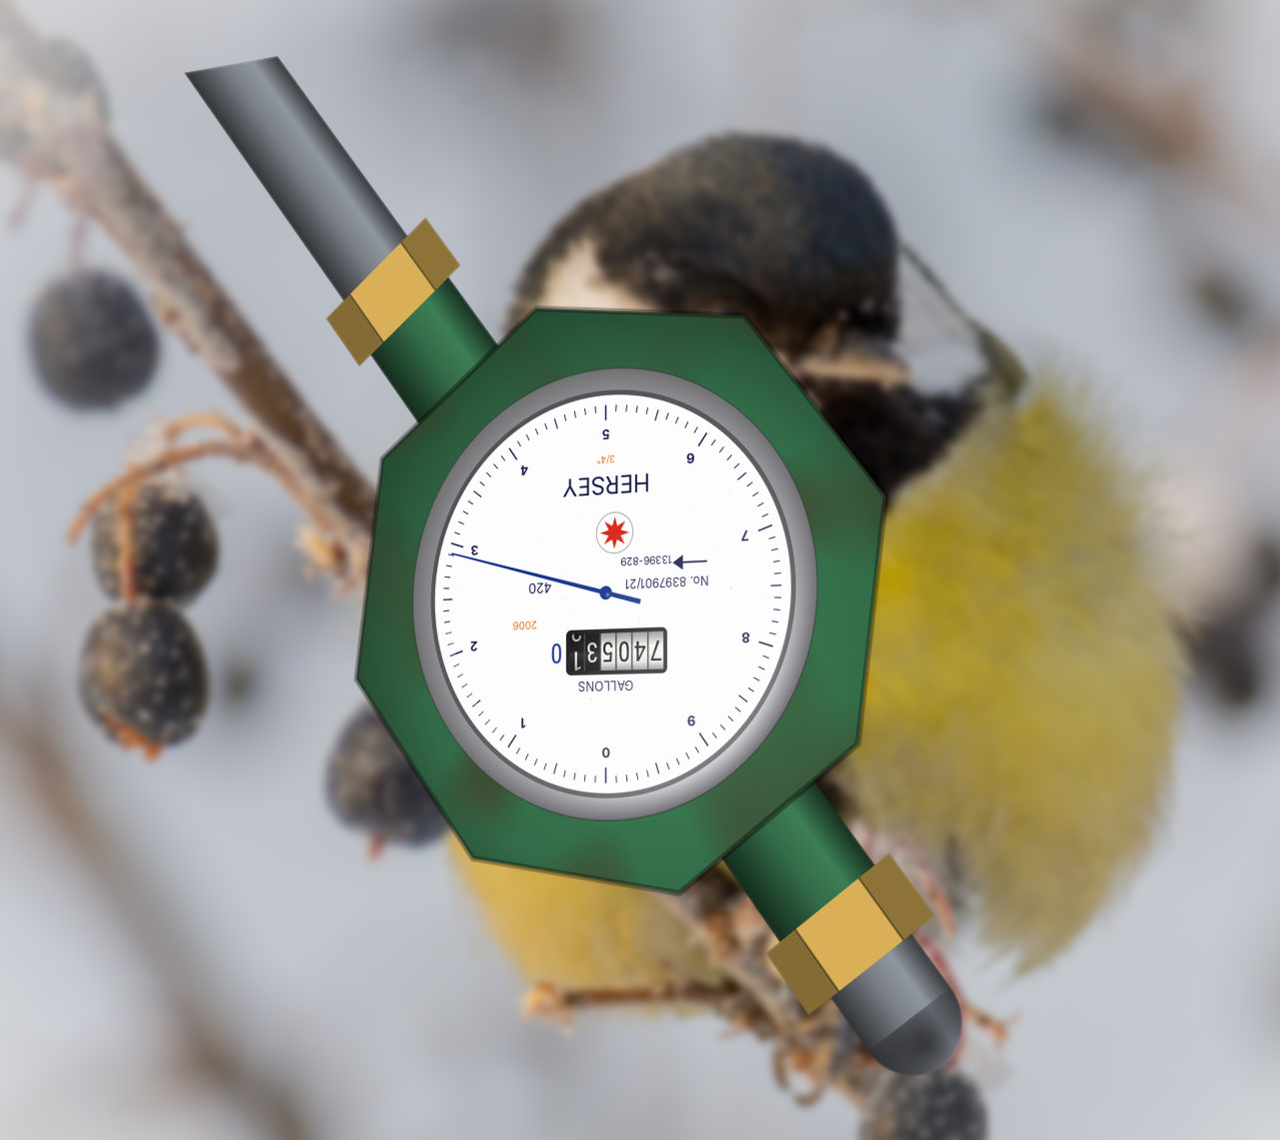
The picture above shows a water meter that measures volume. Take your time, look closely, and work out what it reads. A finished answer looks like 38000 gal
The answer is 7405312.9 gal
